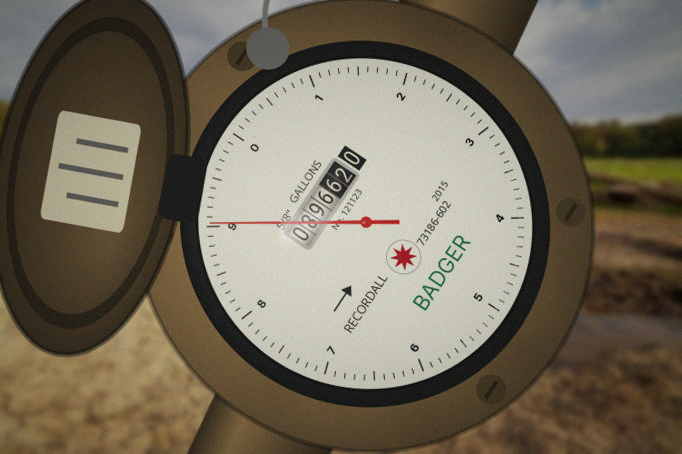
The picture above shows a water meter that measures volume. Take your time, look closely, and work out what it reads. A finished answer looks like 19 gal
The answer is 896619.0 gal
